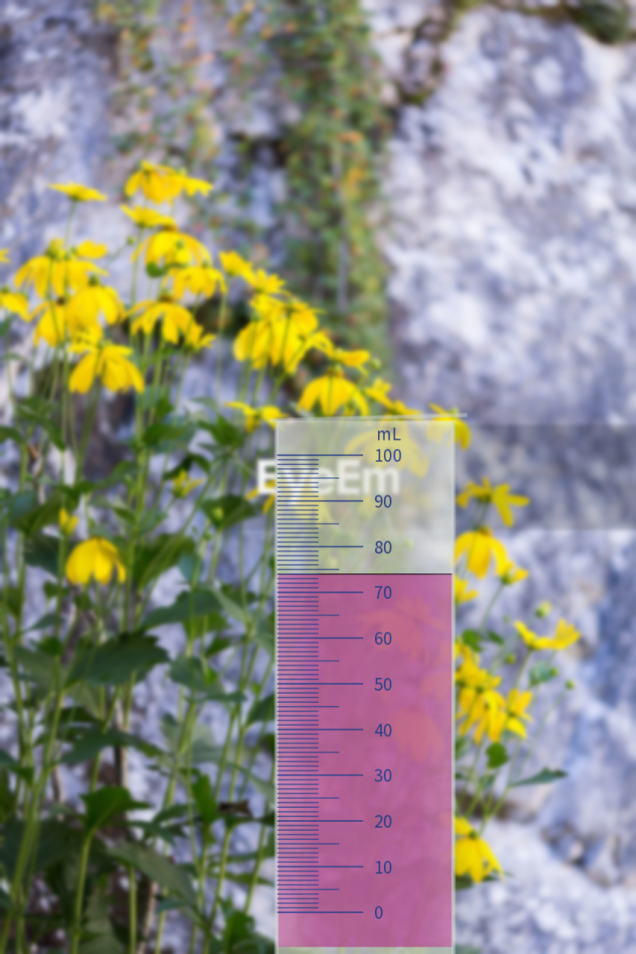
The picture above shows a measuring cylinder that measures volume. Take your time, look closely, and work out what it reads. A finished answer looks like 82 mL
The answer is 74 mL
